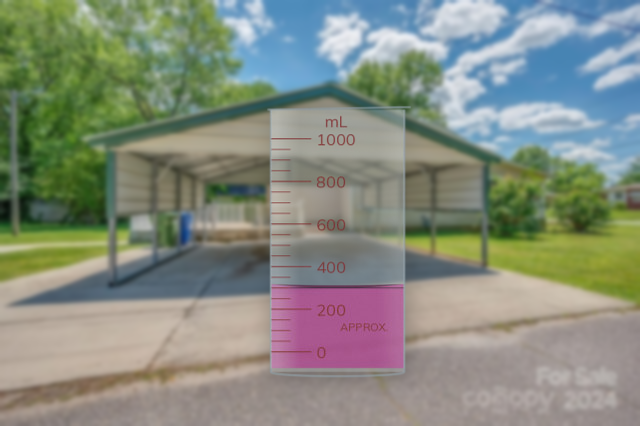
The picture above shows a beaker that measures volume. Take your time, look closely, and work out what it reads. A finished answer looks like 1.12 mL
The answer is 300 mL
